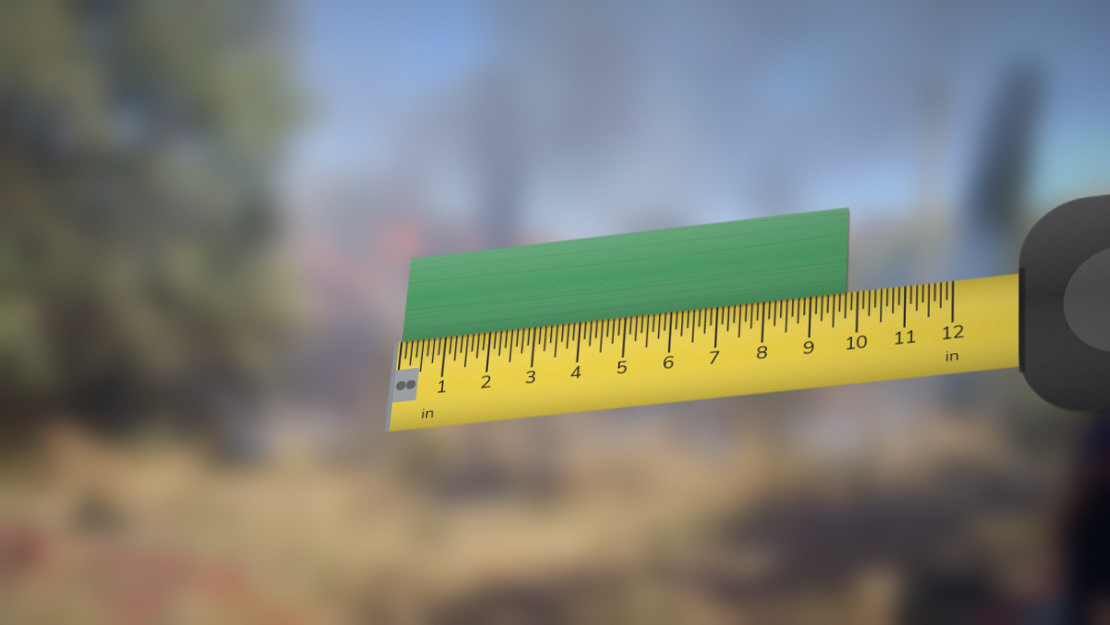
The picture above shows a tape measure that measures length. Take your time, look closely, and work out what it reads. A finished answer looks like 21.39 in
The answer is 9.75 in
